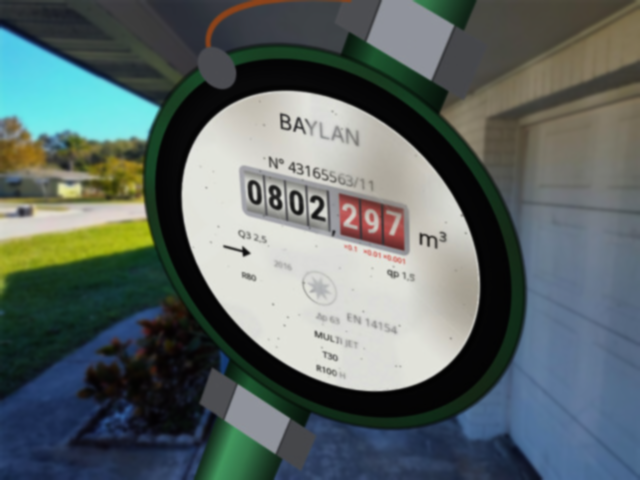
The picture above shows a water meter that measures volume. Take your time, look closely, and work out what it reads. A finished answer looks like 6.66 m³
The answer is 802.297 m³
